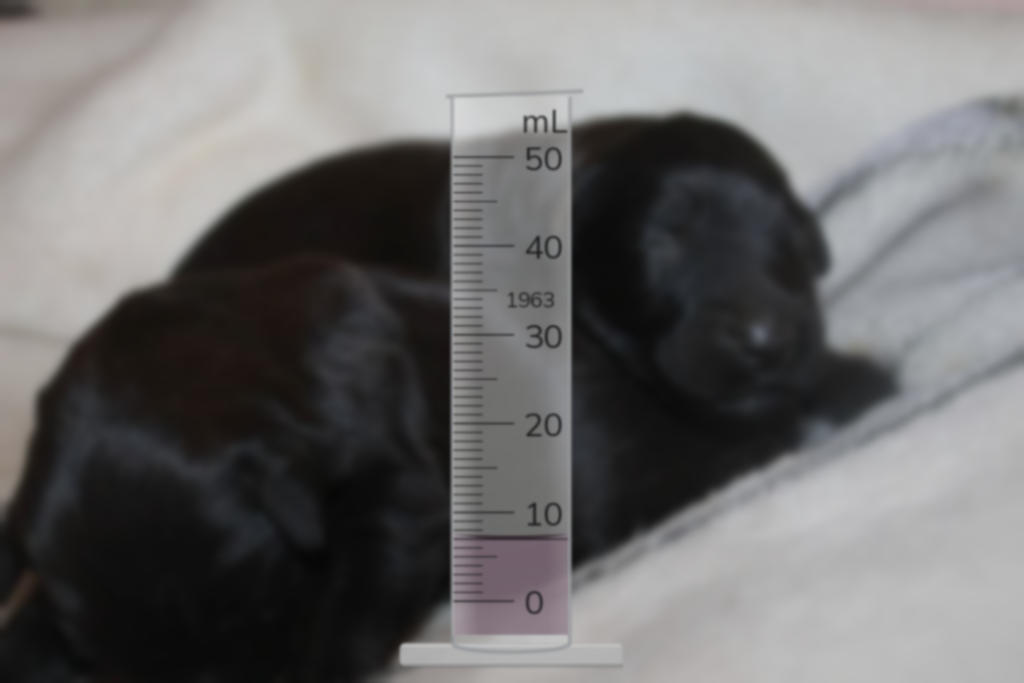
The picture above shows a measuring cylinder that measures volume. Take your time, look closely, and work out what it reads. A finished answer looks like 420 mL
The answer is 7 mL
